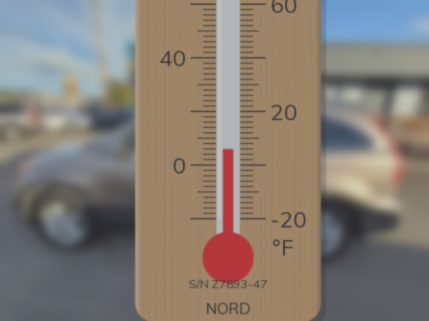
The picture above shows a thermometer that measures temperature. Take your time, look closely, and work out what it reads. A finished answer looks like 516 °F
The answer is 6 °F
